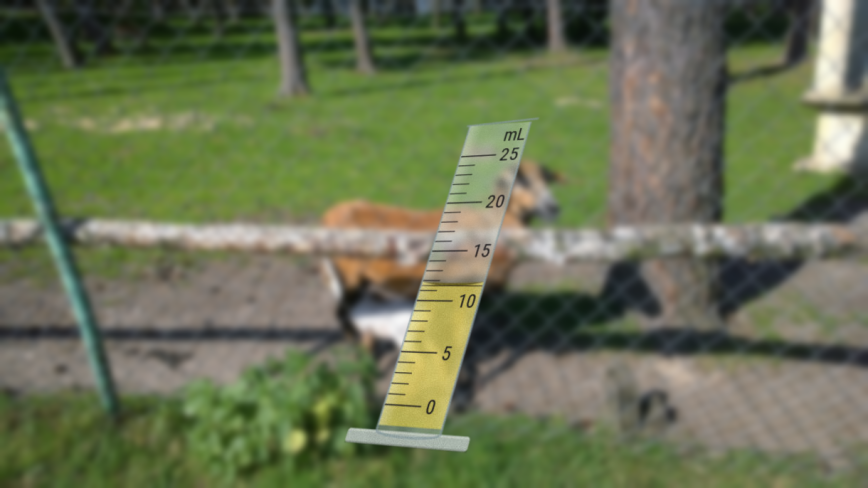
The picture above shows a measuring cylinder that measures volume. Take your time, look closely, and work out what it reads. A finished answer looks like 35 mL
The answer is 11.5 mL
